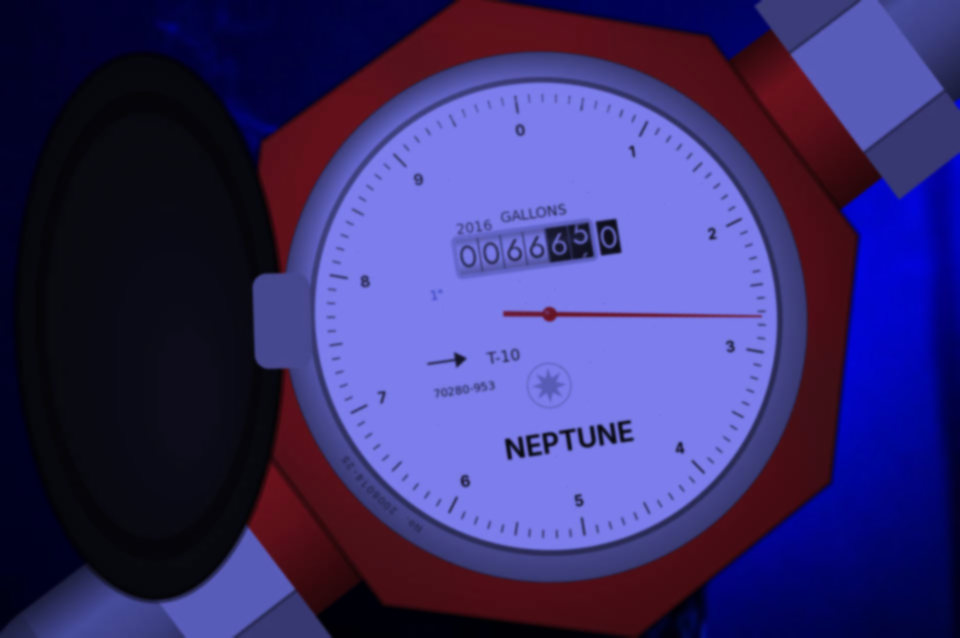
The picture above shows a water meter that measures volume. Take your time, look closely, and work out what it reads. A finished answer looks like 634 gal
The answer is 66652.7 gal
